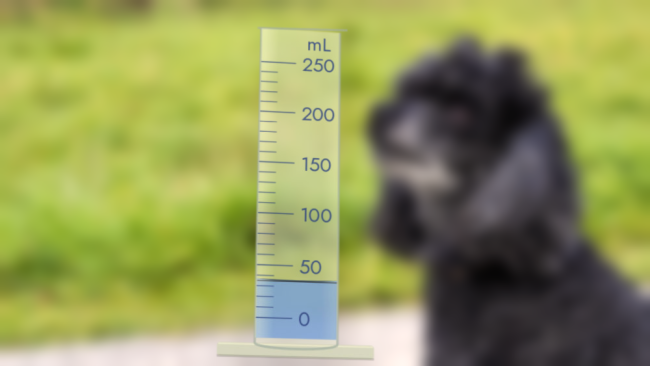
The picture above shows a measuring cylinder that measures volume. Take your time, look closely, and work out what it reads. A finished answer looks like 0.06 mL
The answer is 35 mL
